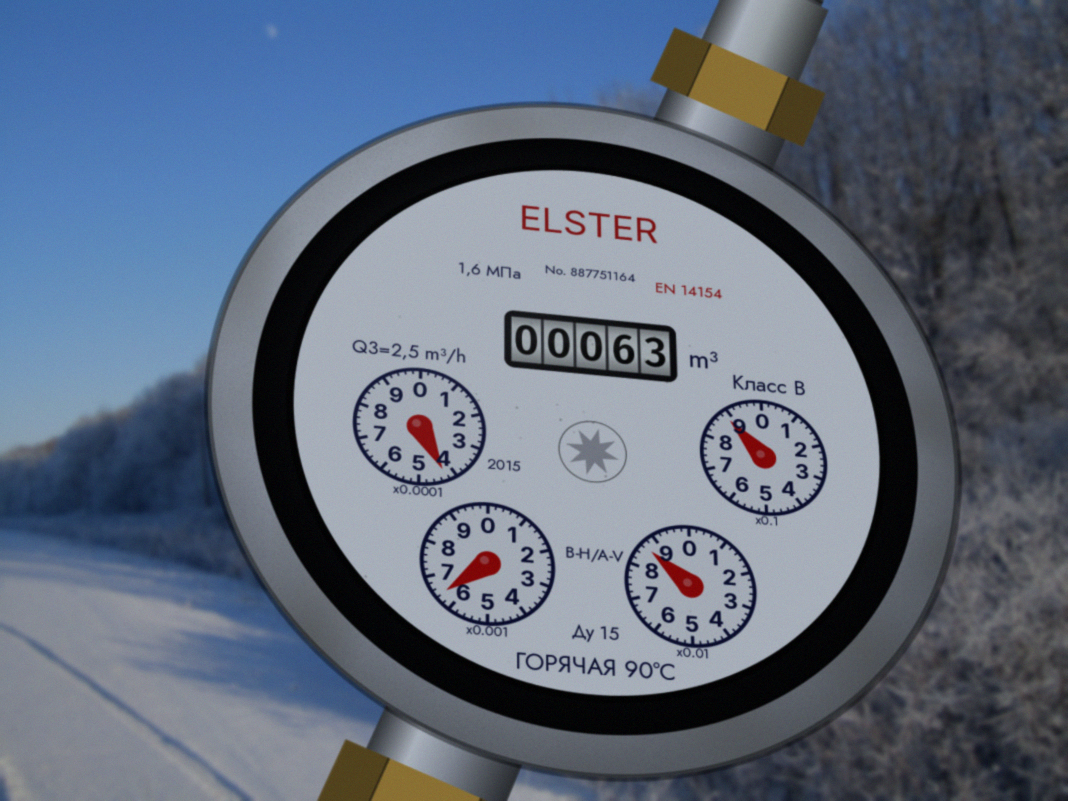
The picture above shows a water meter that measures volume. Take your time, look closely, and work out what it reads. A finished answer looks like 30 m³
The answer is 63.8864 m³
